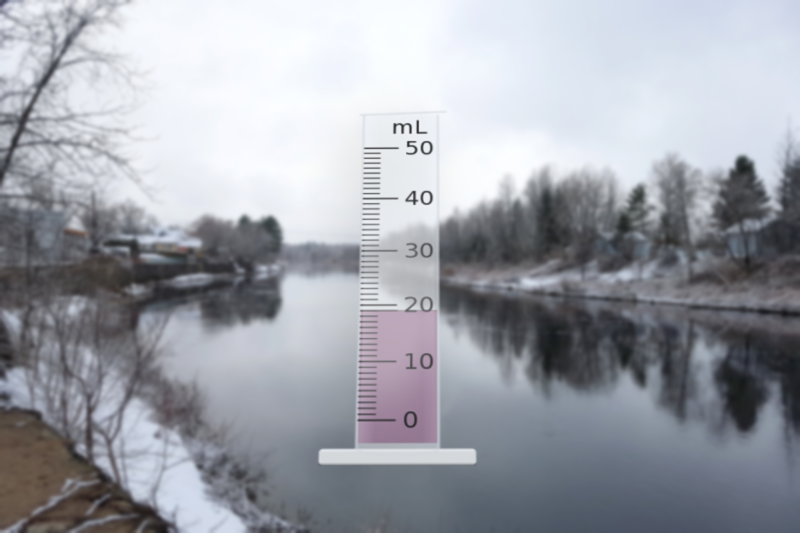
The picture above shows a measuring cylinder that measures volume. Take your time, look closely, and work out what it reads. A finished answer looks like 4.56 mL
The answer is 19 mL
